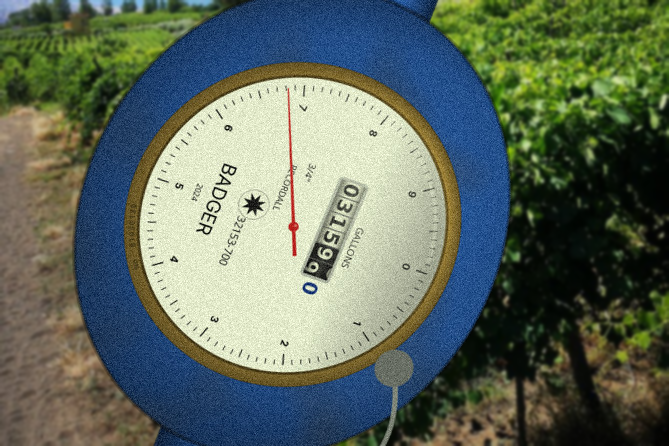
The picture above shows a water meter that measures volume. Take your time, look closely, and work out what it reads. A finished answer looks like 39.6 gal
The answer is 315986.8 gal
